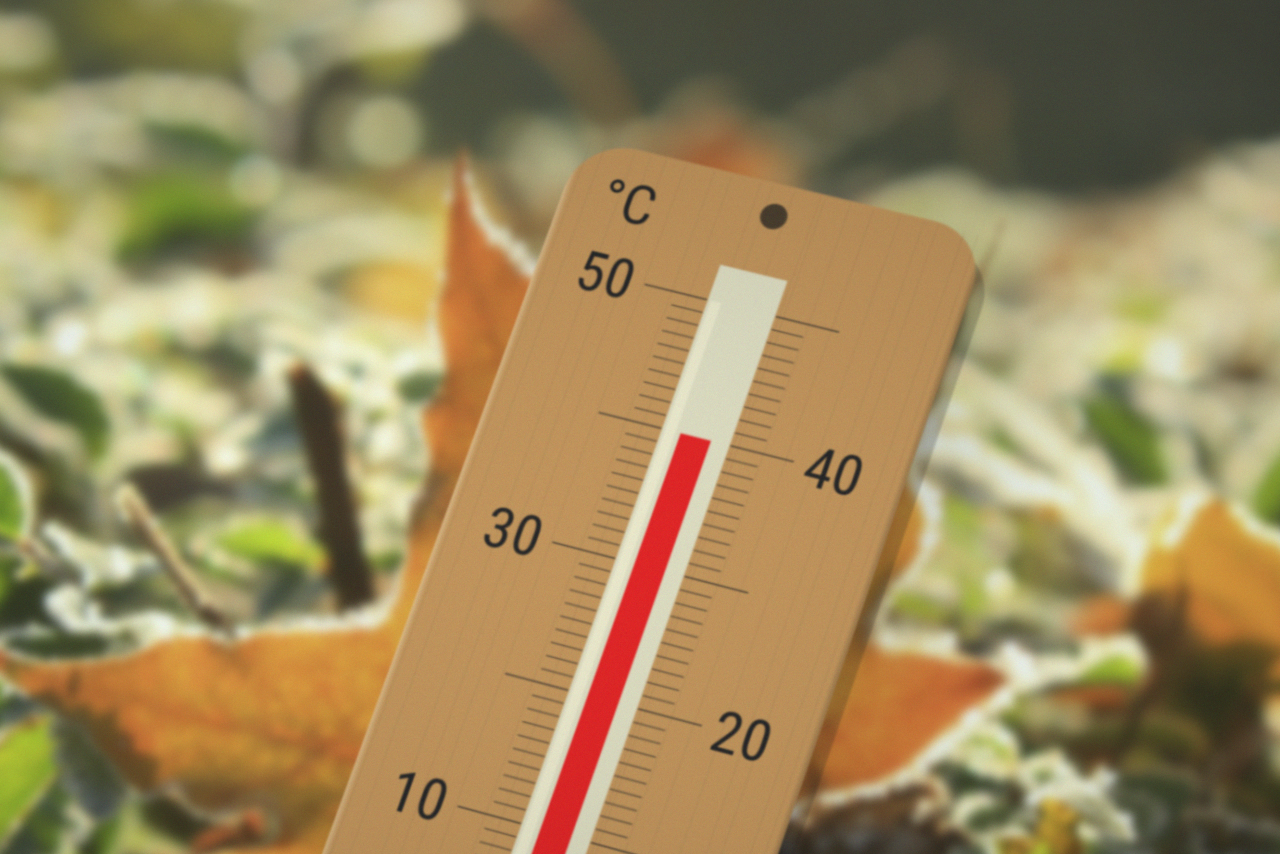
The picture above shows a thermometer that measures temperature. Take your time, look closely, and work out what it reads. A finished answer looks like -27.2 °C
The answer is 40 °C
